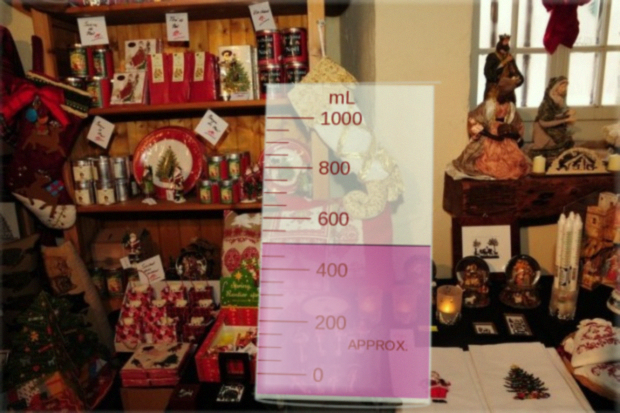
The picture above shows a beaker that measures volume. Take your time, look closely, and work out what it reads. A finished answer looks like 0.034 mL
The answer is 500 mL
